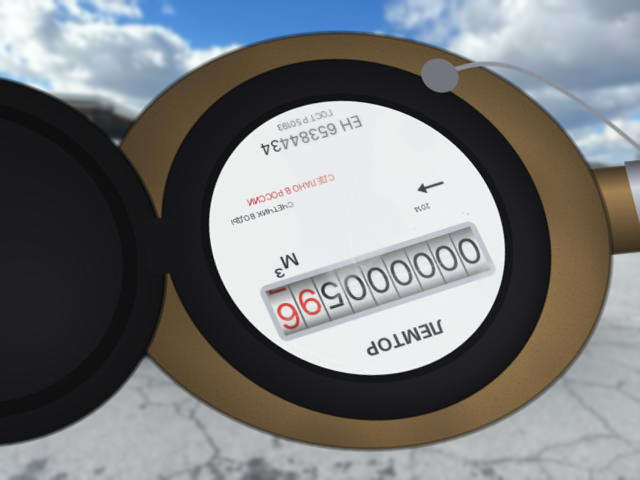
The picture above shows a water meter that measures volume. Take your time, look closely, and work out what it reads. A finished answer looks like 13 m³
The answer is 5.96 m³
